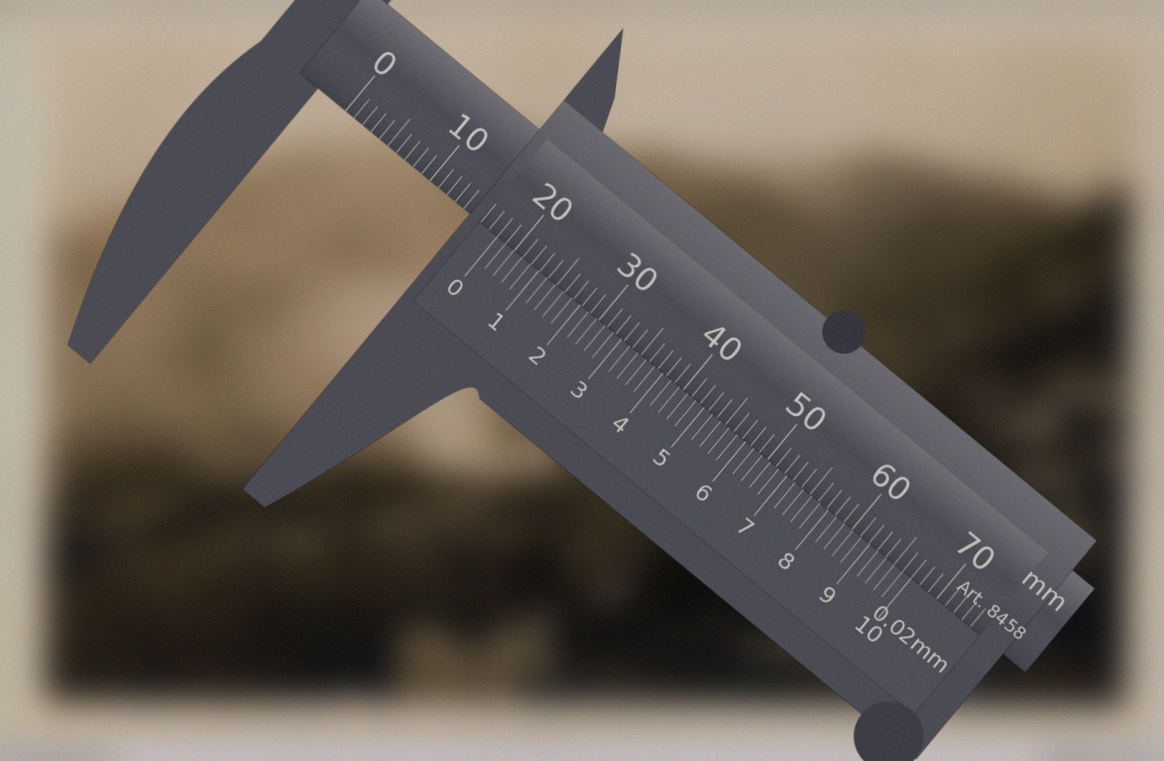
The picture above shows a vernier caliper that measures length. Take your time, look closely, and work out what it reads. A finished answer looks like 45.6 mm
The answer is 18.0 mm
